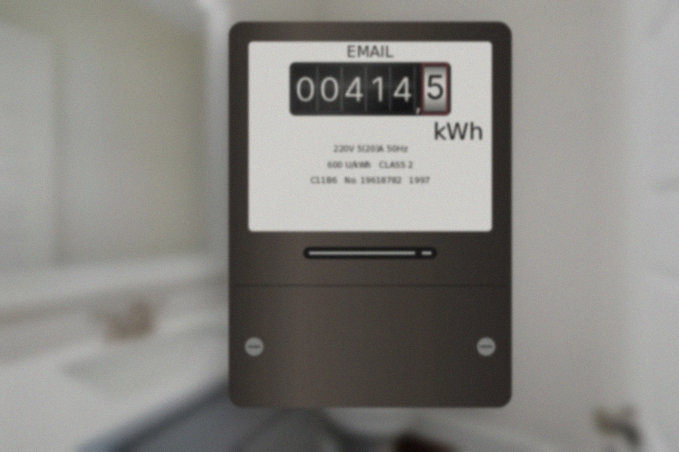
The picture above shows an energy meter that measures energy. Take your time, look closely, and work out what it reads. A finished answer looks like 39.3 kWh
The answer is 414.5 kWh
